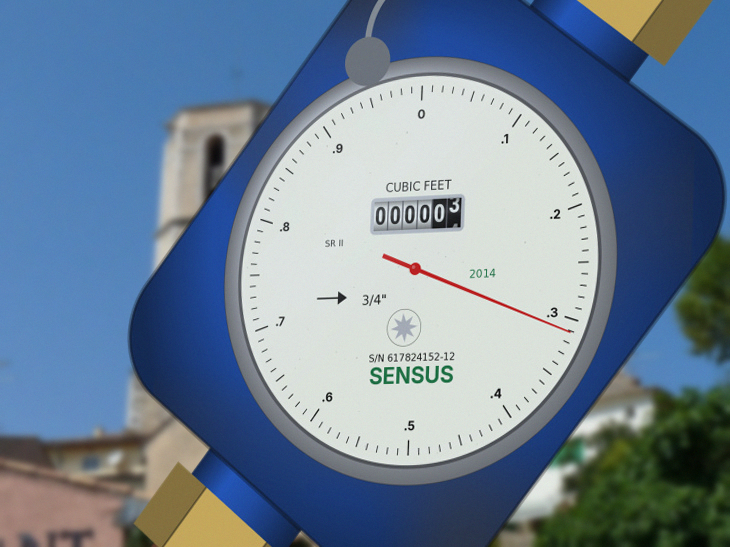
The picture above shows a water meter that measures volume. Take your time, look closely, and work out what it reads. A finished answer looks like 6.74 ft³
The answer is 3.31 ft³
